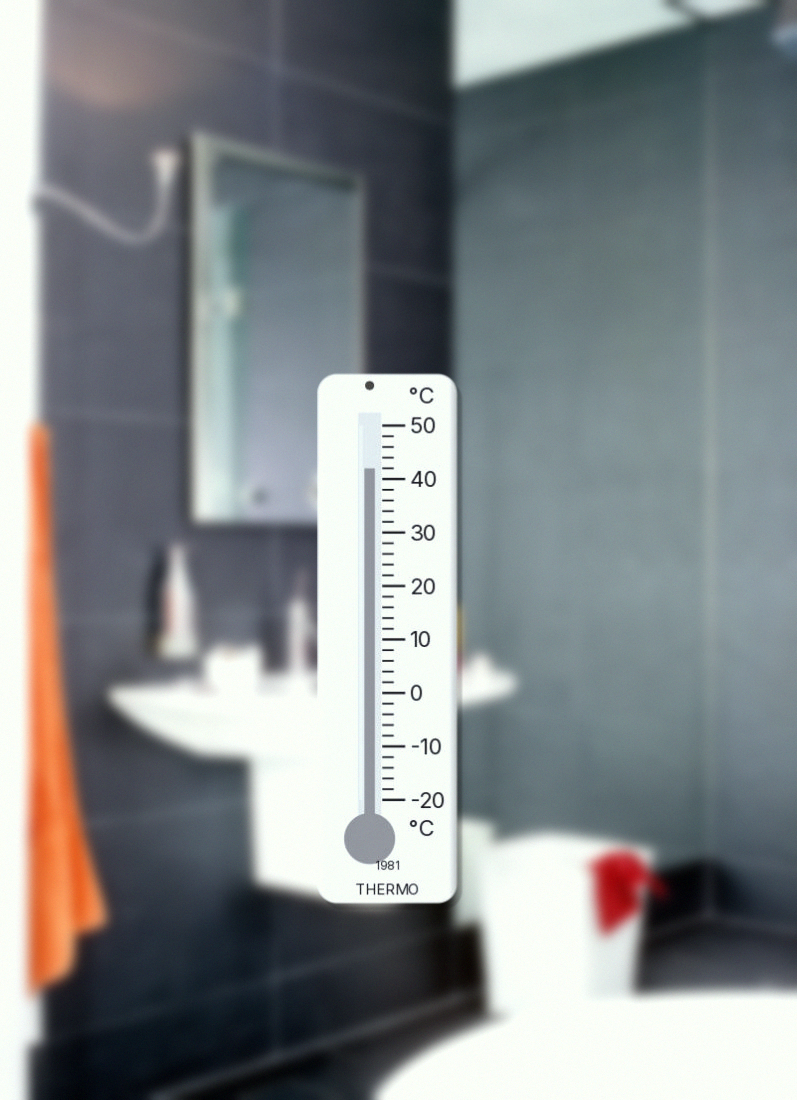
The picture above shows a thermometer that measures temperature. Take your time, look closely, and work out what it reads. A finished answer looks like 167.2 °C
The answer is 42 °C
